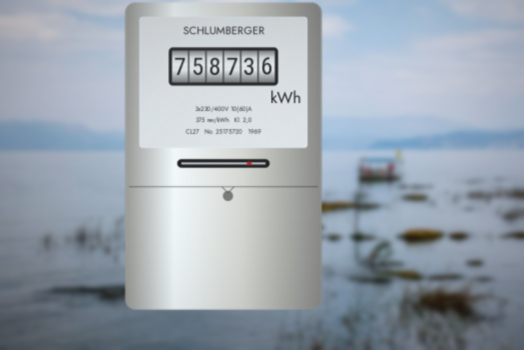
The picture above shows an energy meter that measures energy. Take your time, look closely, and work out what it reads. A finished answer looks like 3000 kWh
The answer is 758736 kWh
